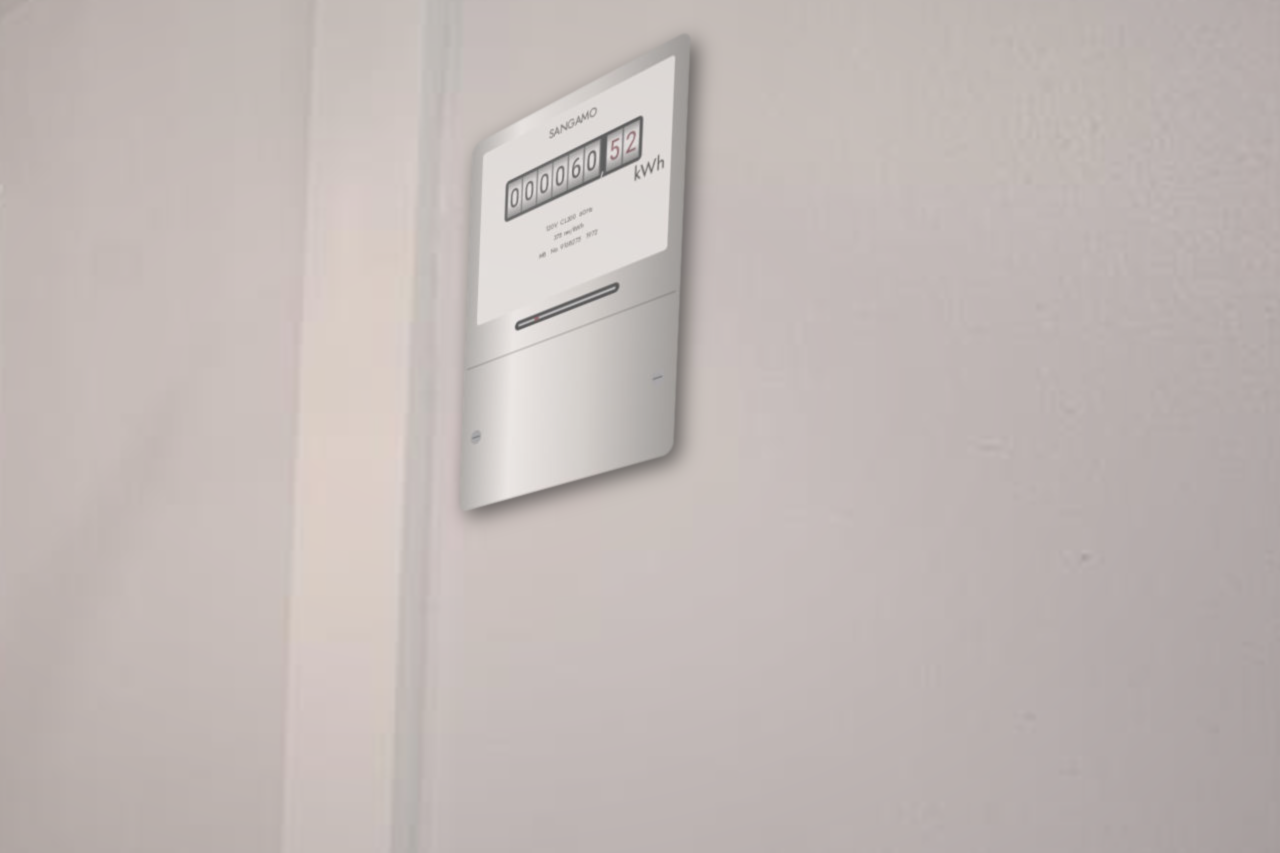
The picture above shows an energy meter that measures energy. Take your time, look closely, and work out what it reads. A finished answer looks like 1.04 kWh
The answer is 60.52 kWh
